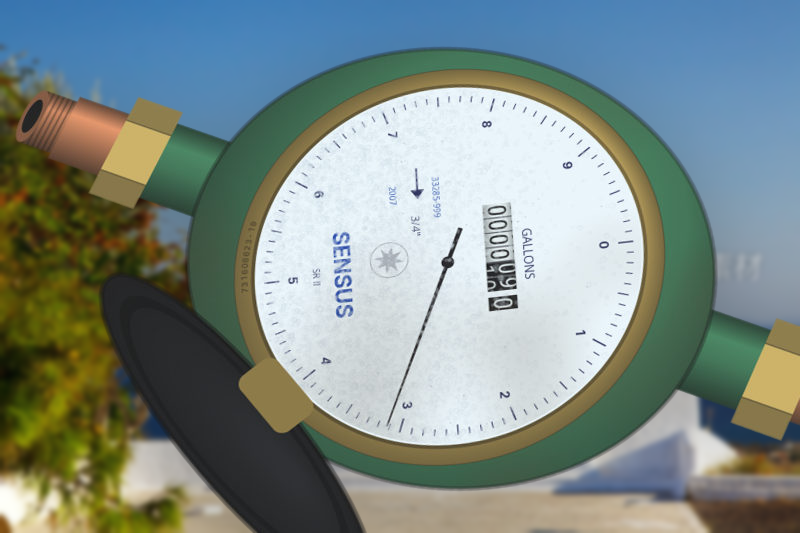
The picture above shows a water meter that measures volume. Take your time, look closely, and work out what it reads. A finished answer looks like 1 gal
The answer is 93.1 gal
